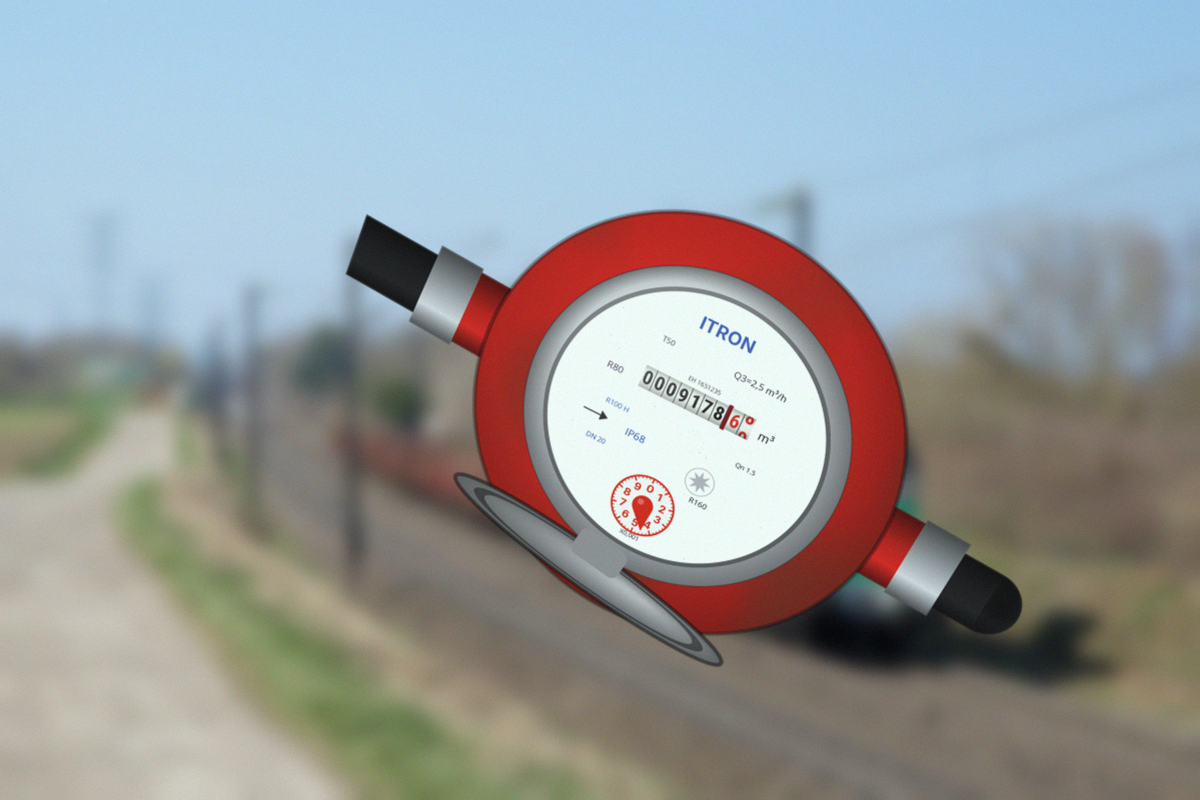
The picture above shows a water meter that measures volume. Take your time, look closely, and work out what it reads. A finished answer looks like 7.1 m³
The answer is 9178.684 m³
